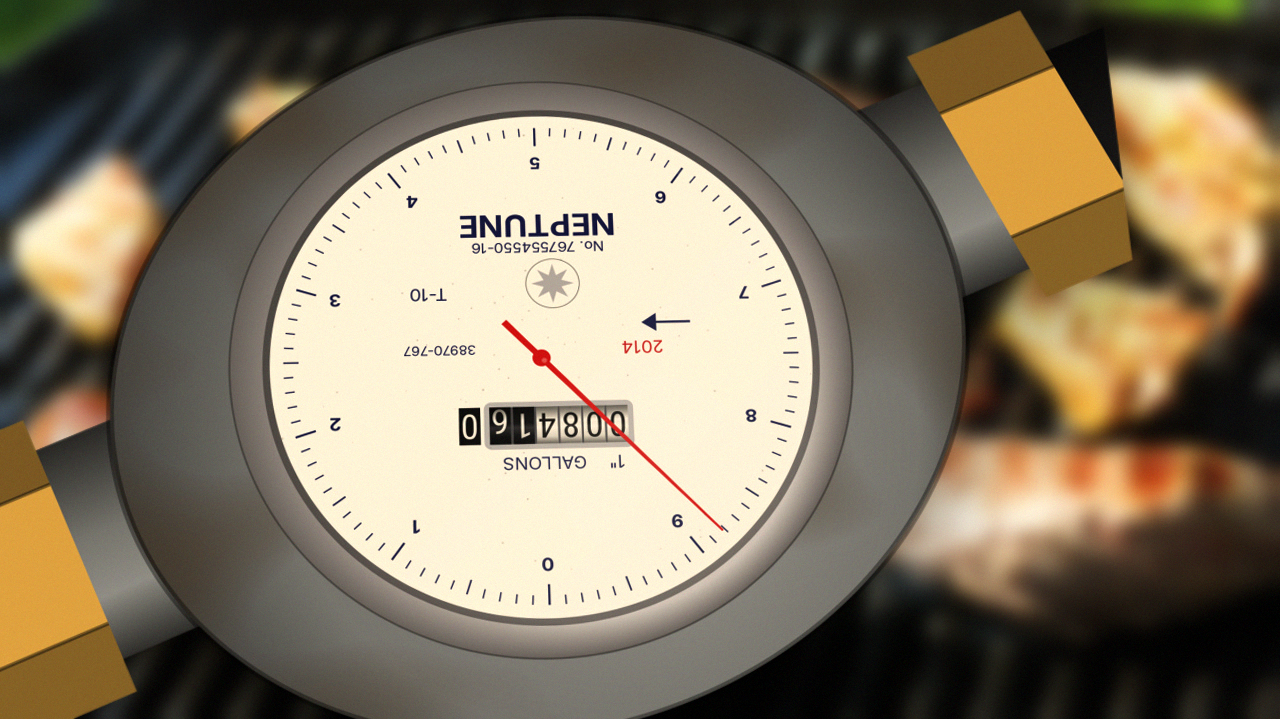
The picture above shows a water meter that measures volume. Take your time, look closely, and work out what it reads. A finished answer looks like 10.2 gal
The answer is 84158.8 gal
